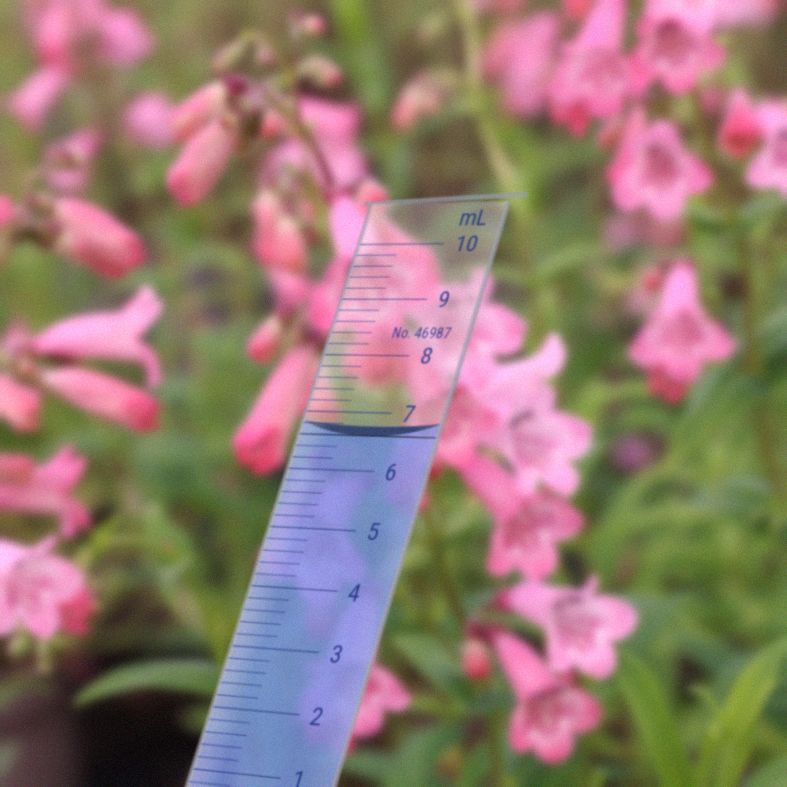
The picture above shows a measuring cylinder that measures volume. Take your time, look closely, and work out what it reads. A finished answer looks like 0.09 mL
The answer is 6.6 mL
